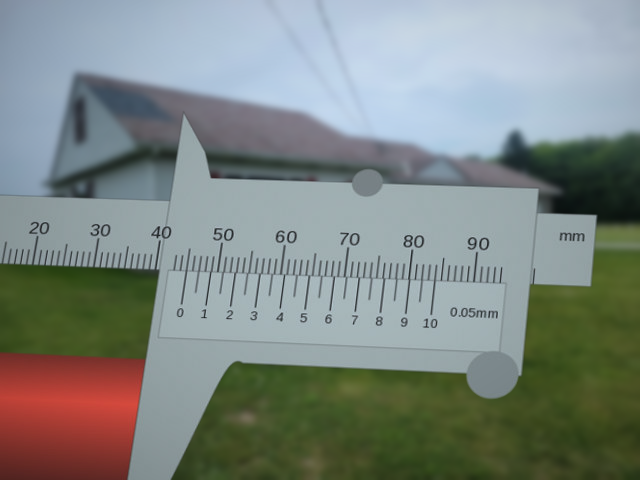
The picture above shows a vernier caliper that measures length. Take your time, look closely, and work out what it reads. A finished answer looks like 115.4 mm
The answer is 45.0 mm
